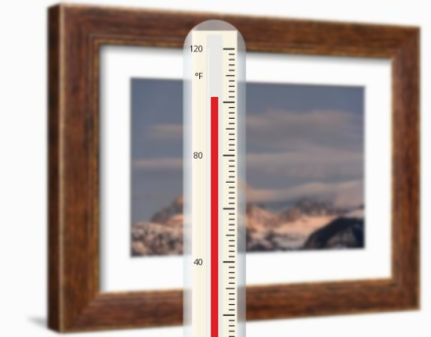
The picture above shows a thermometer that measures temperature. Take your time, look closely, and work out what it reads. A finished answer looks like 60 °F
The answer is 102 °F
